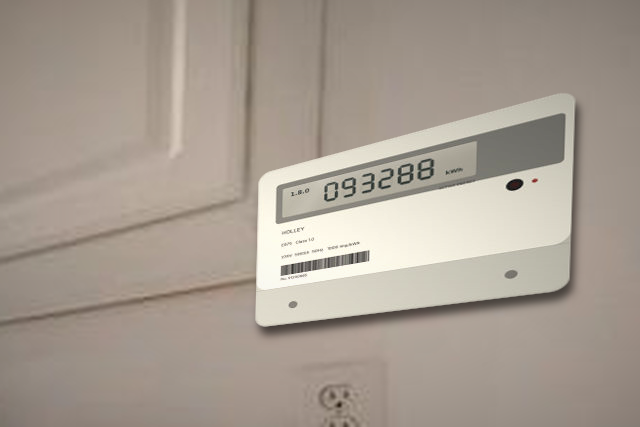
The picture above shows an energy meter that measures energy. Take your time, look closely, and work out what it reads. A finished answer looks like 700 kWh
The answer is 93288 kWh
